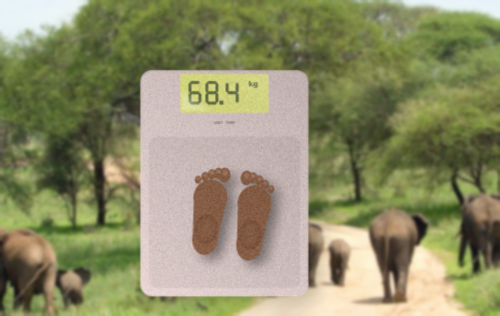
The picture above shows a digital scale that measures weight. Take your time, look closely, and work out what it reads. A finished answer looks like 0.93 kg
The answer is 68.4 kg
